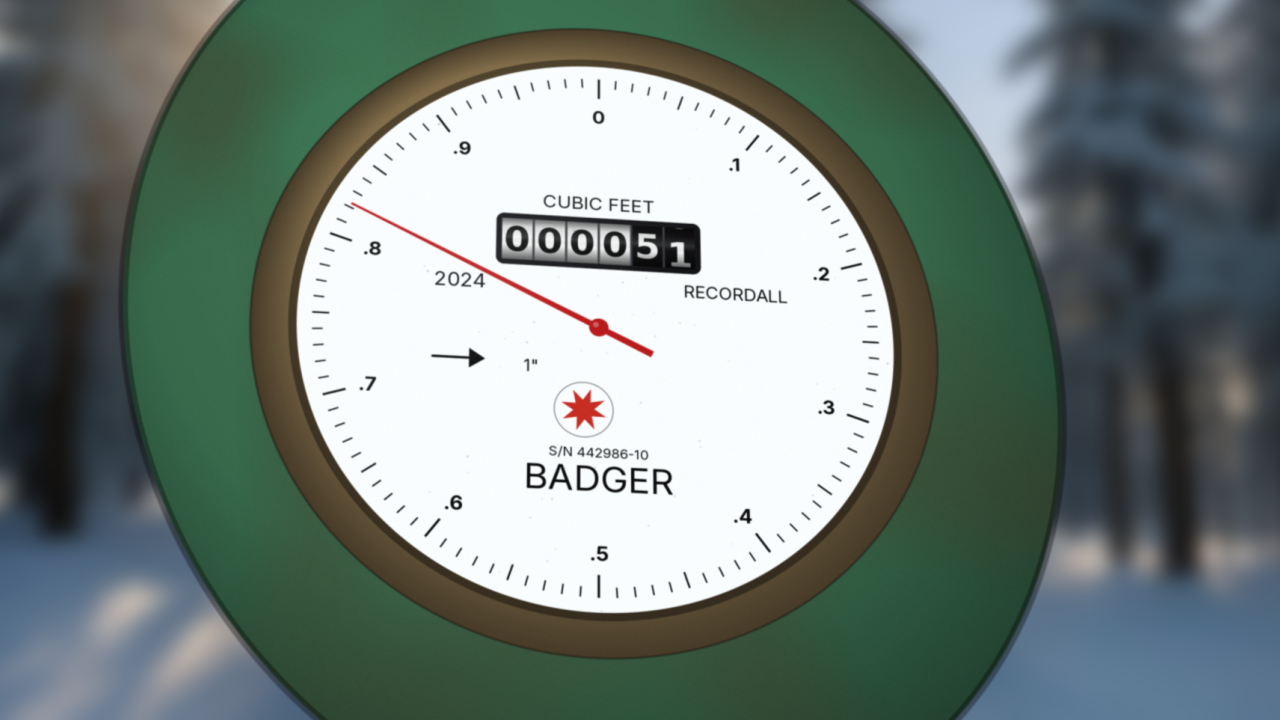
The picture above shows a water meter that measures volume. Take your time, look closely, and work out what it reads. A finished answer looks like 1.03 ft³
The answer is 50.82 ft³
